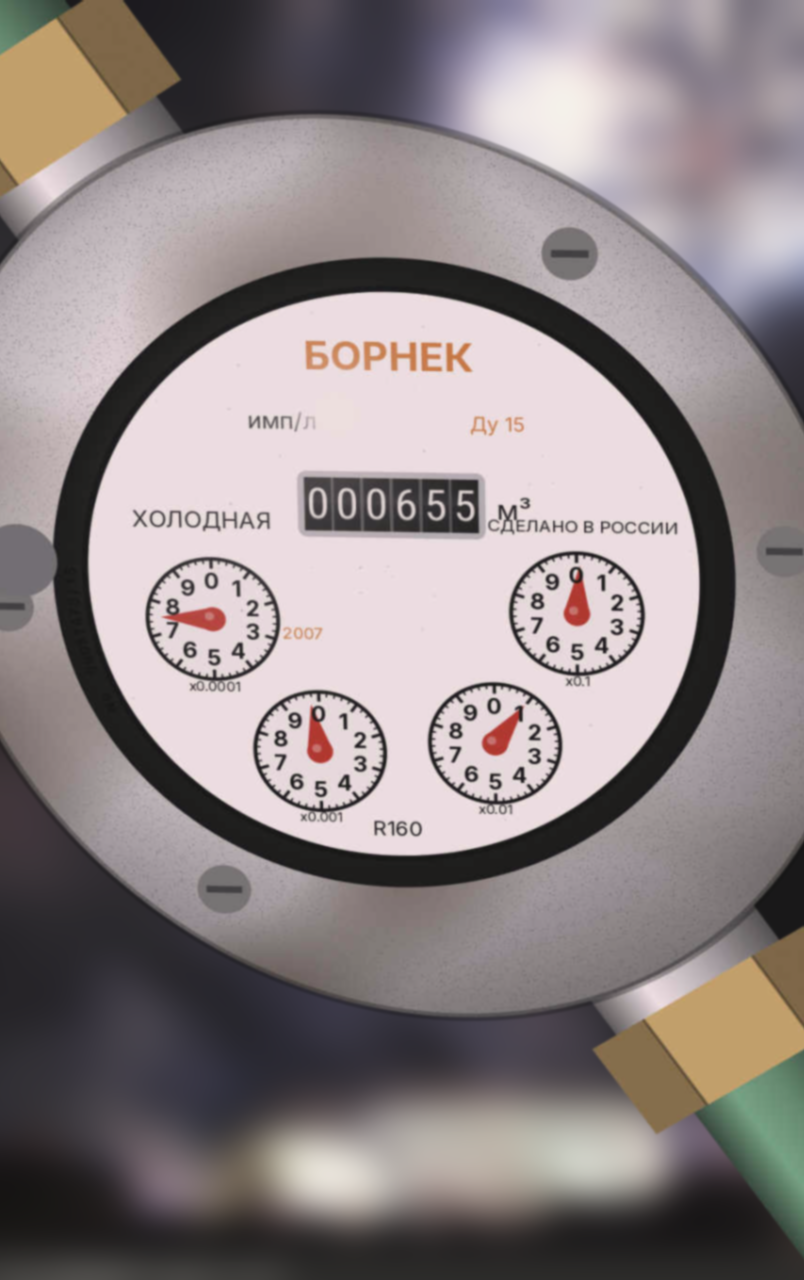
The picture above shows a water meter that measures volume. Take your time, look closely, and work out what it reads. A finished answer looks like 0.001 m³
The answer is 655.0097 m³
